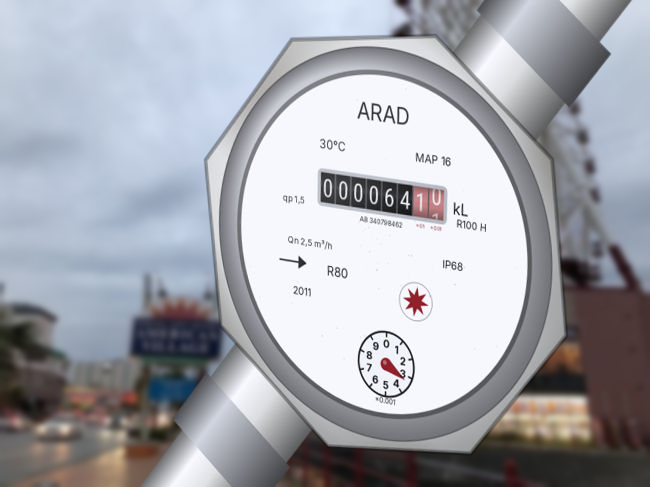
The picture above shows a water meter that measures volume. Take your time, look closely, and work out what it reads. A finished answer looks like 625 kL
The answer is 64.103 kL
